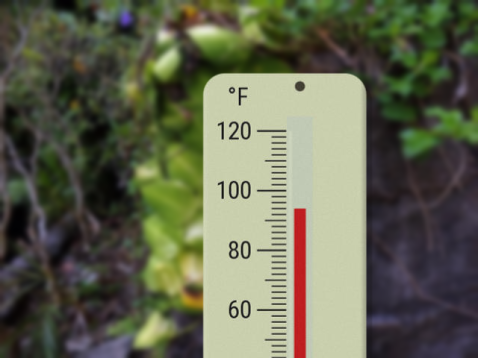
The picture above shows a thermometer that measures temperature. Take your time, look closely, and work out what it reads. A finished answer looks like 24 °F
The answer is 94 °F
